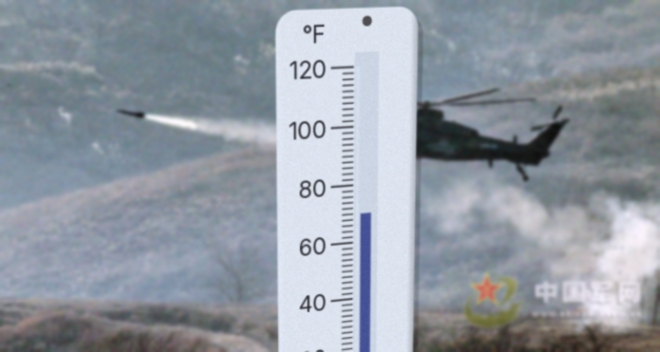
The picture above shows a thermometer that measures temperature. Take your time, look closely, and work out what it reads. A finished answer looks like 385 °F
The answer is 70 °F
